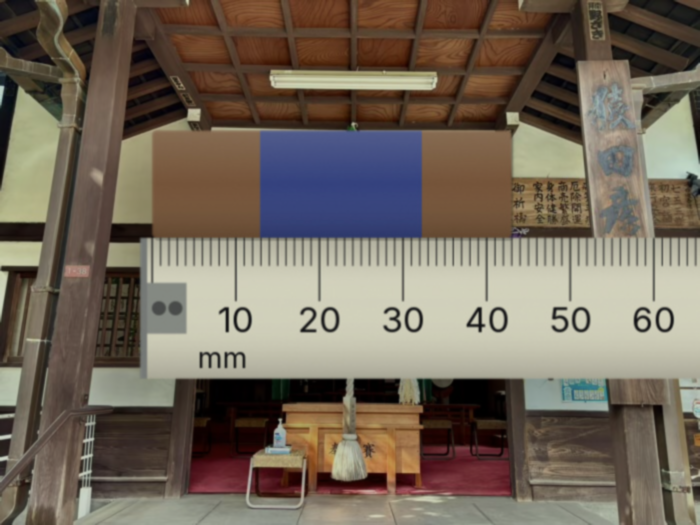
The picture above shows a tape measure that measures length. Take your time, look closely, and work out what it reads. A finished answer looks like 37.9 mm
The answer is 43 mm
